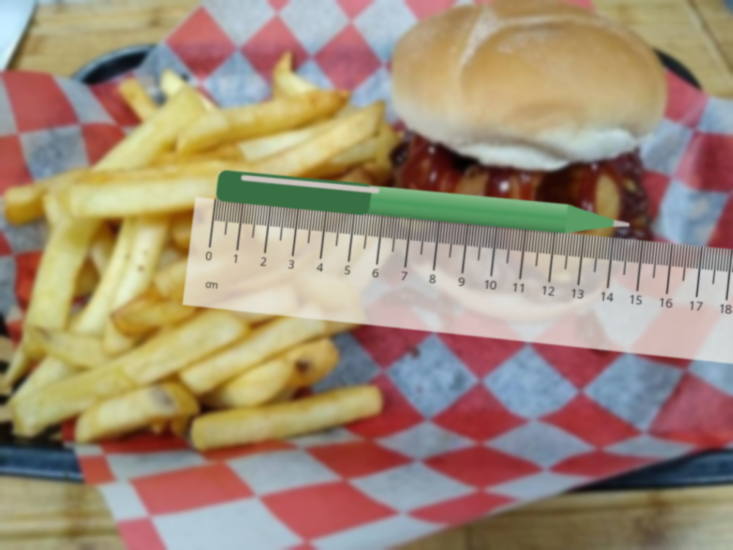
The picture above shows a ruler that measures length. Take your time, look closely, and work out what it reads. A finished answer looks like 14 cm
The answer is 14.5 cm
